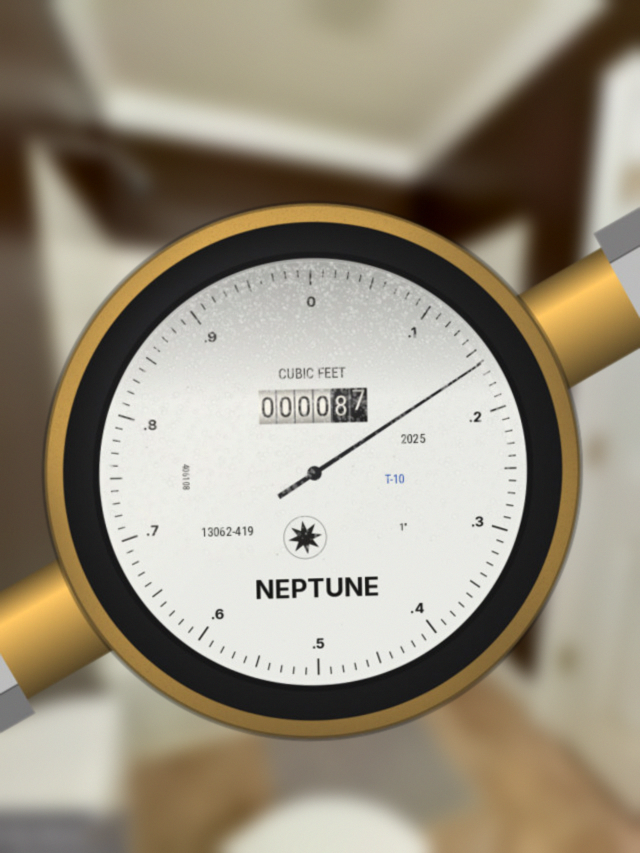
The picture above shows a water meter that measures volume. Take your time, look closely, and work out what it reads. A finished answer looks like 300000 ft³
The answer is 87.16 ft³
